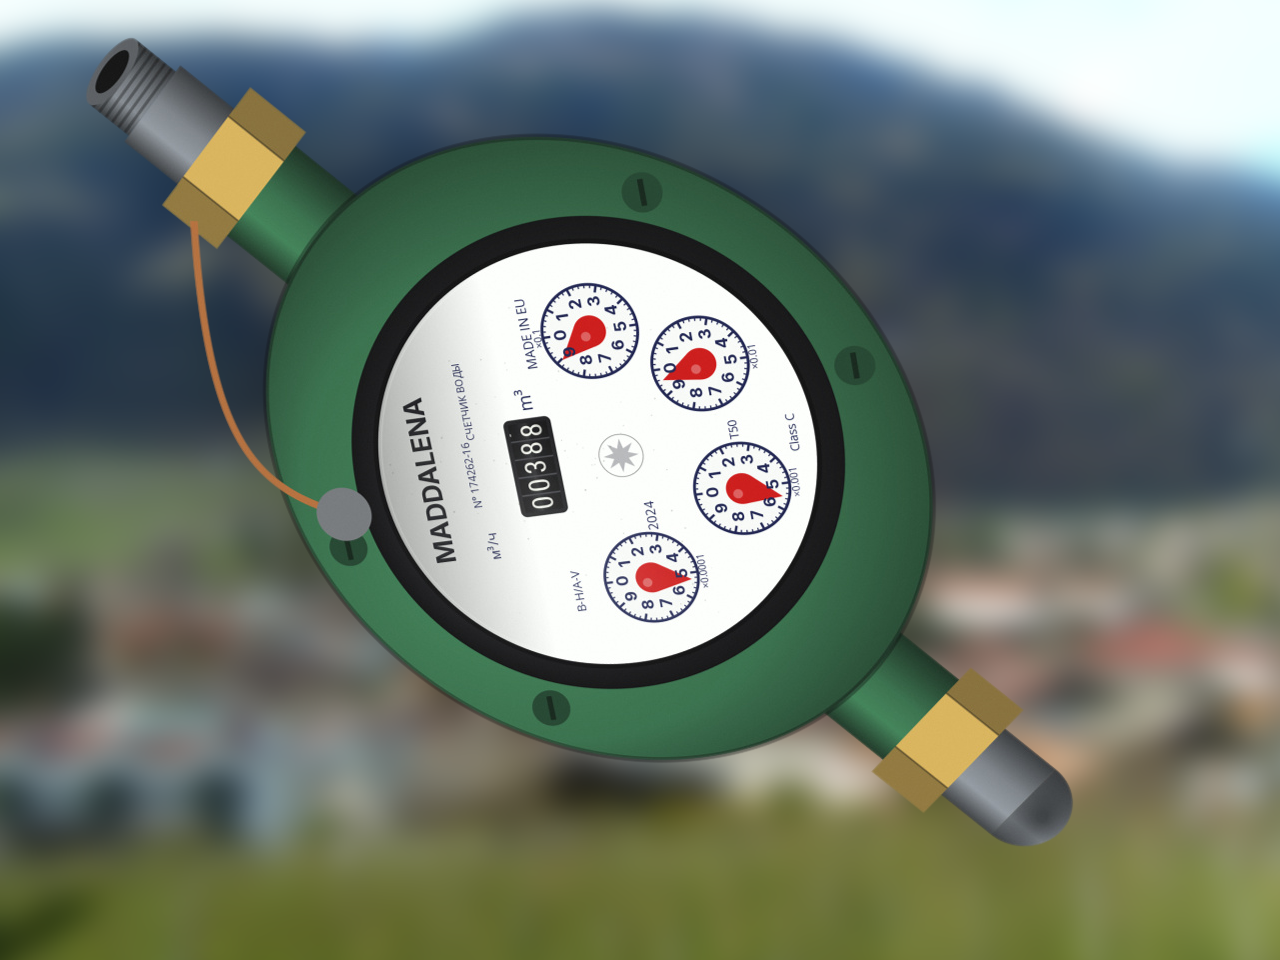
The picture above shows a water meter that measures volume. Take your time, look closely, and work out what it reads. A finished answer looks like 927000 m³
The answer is 387.8955 m³
